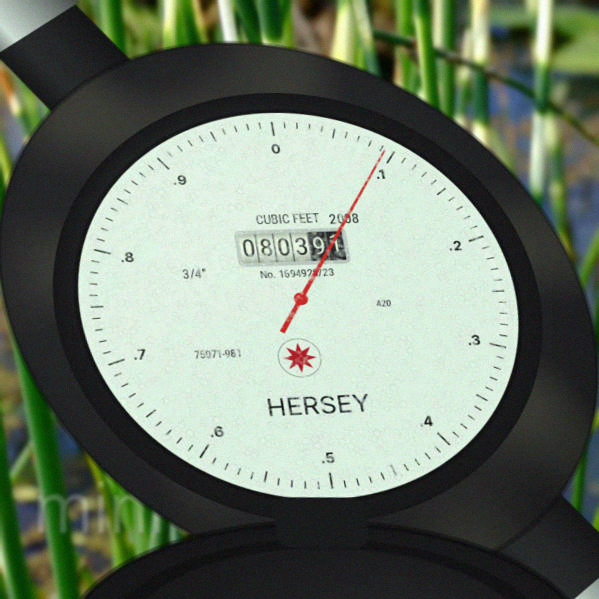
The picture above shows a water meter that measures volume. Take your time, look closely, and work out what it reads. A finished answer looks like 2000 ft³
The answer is 80391.09 ft³
